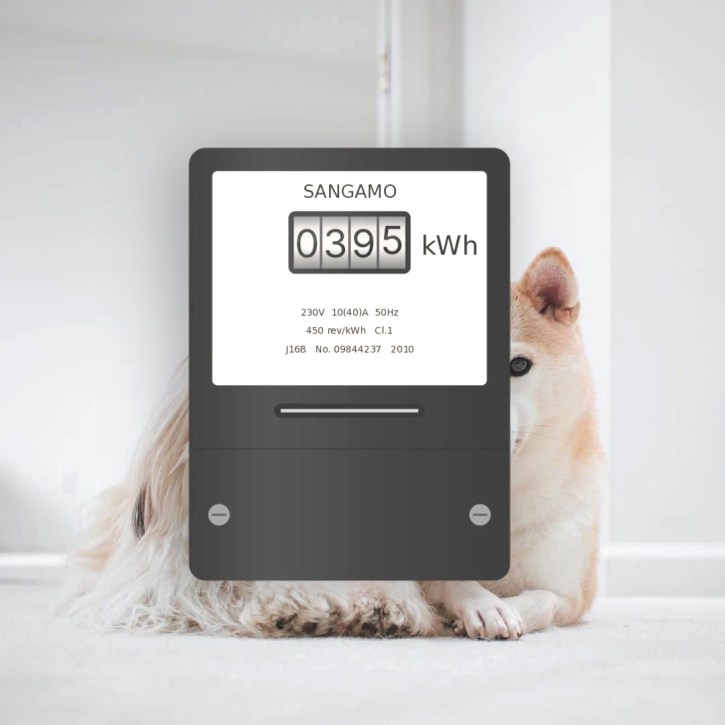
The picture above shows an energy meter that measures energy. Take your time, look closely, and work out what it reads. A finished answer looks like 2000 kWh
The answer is 395 kWh
